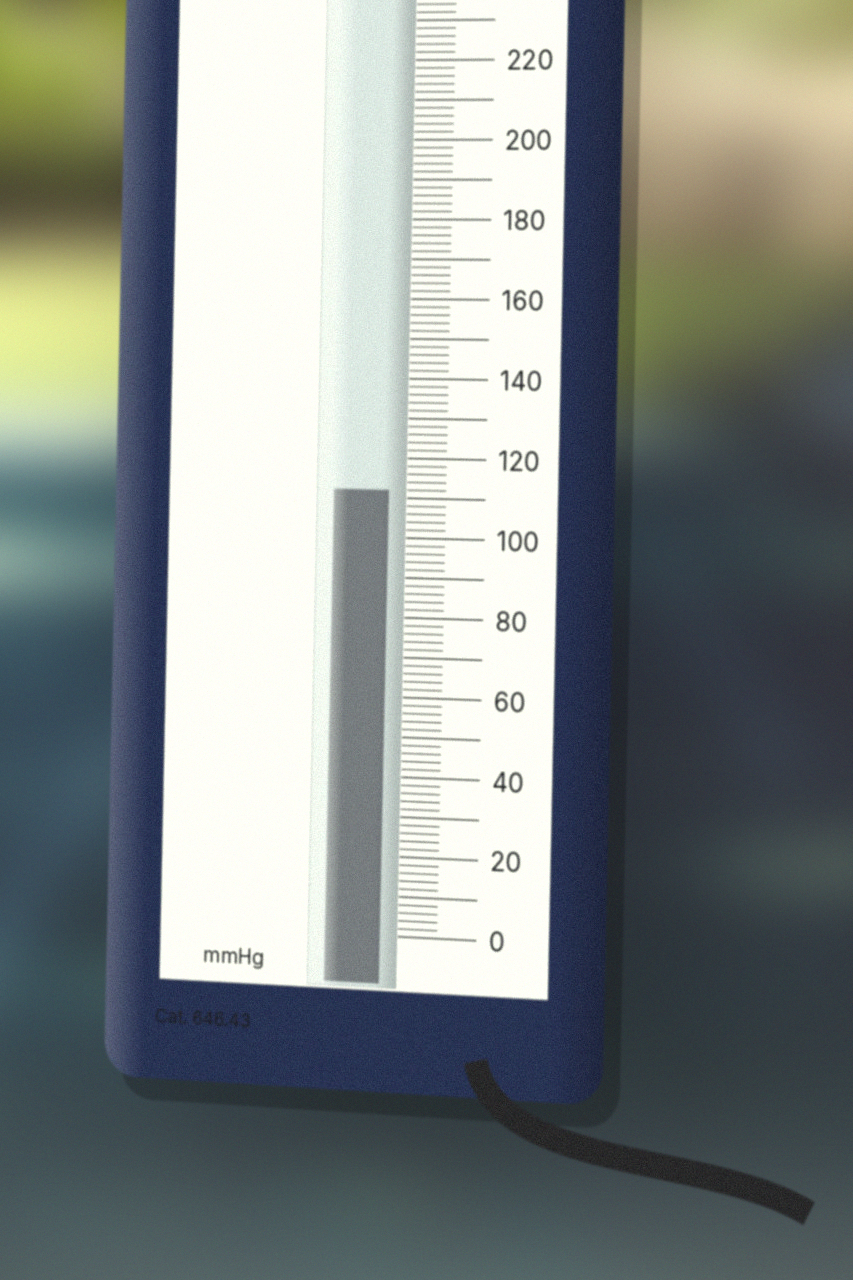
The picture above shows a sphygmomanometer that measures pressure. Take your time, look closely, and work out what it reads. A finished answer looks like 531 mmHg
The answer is 112 mmHg
